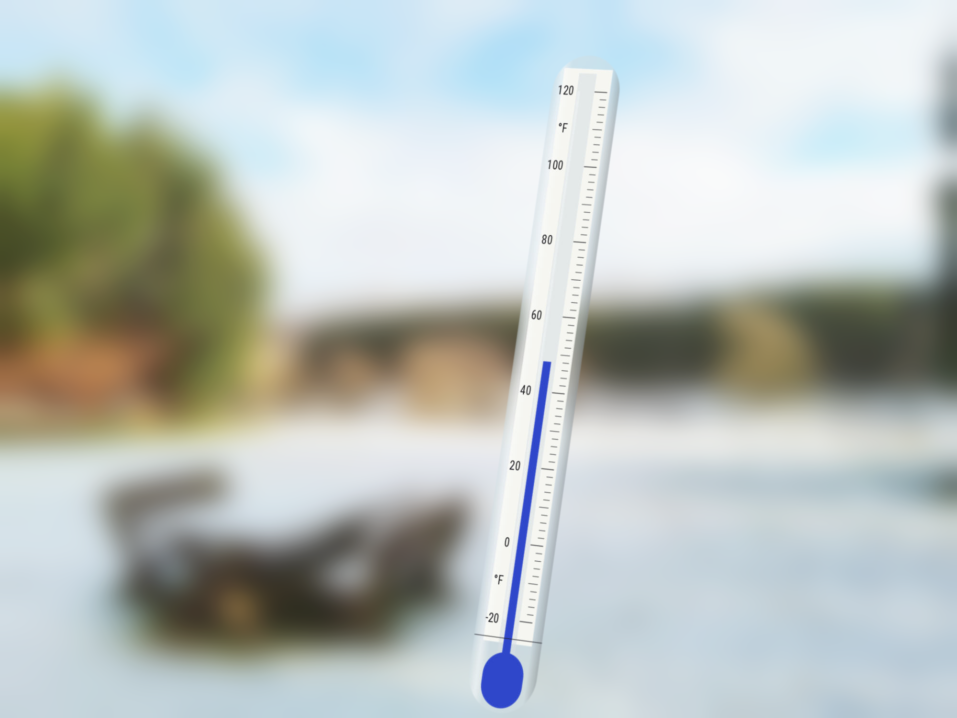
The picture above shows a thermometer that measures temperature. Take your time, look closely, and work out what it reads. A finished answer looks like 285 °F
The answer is 48 °F
